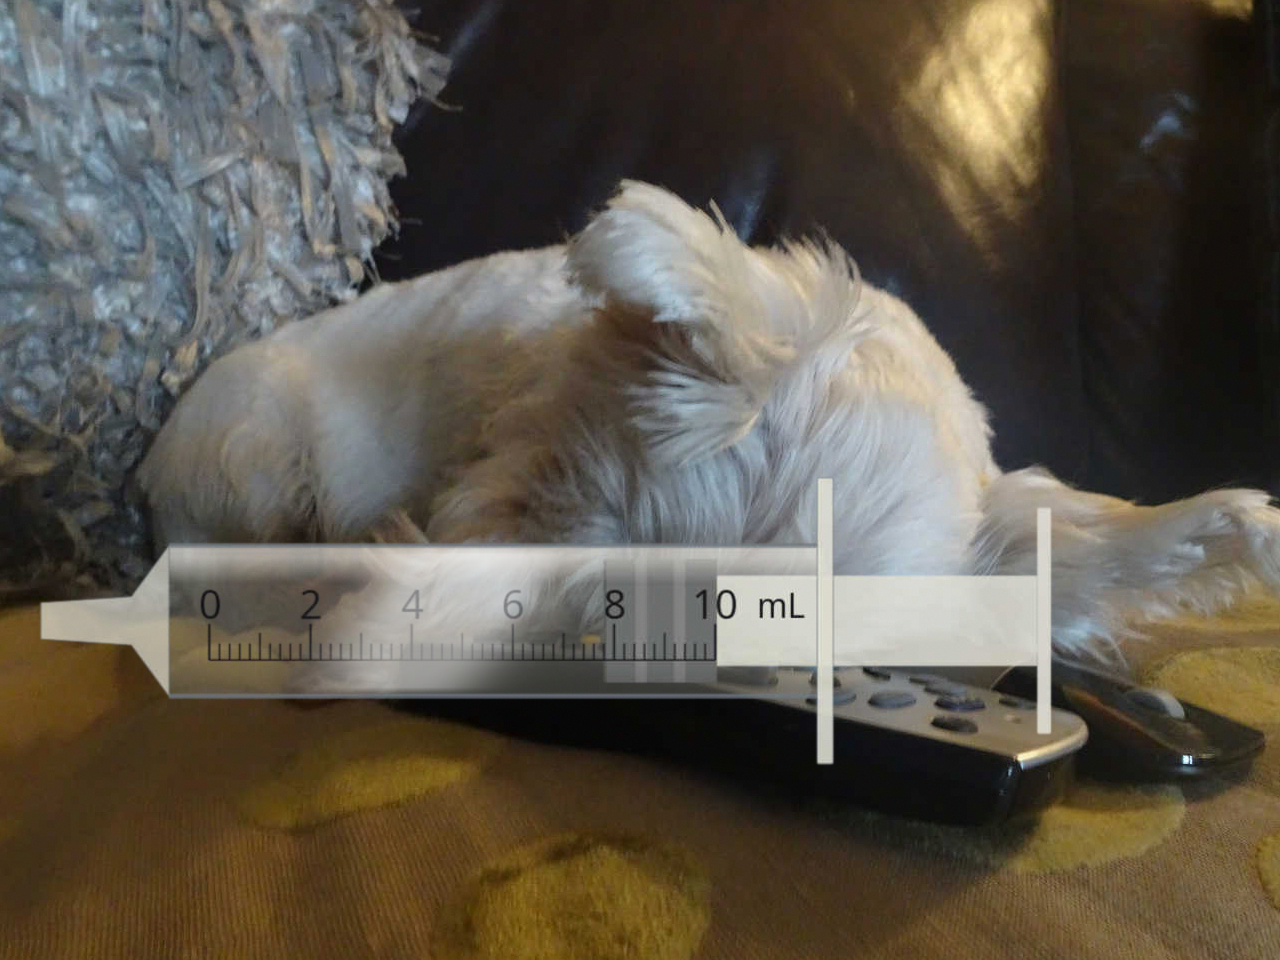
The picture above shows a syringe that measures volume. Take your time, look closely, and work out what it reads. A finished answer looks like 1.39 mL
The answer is 7.8 mL
